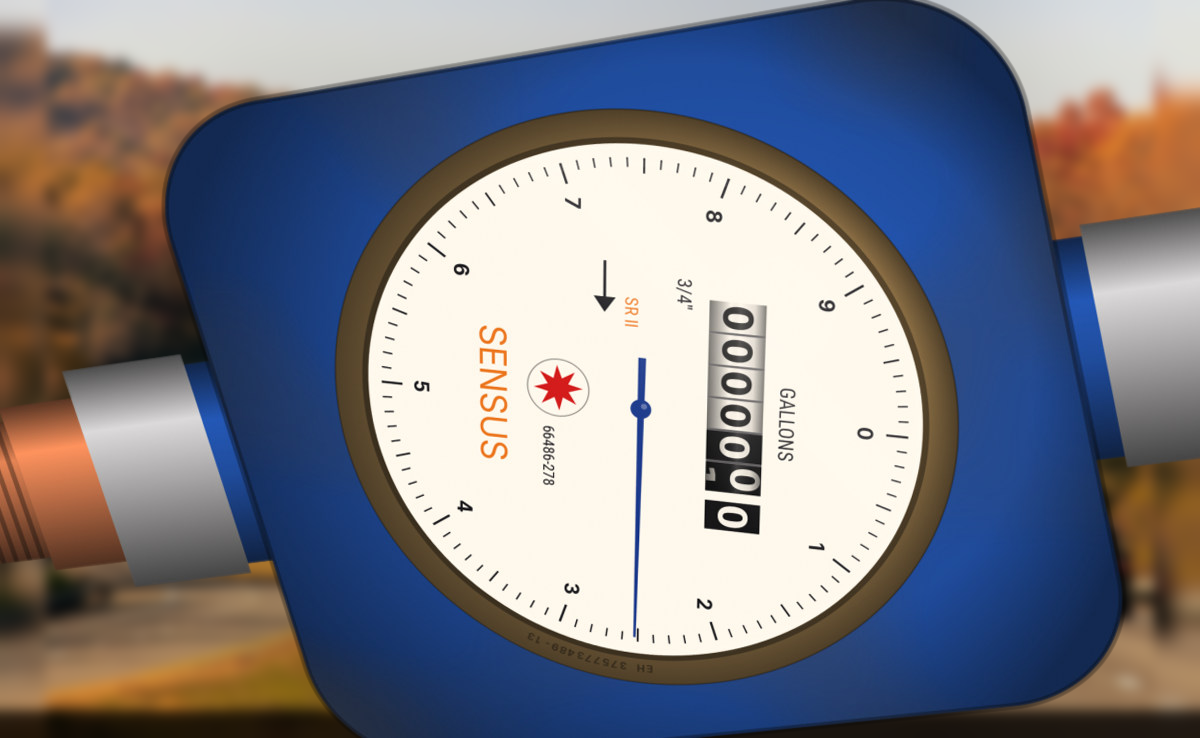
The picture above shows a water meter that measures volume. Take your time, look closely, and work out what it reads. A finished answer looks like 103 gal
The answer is 2.5 gal
